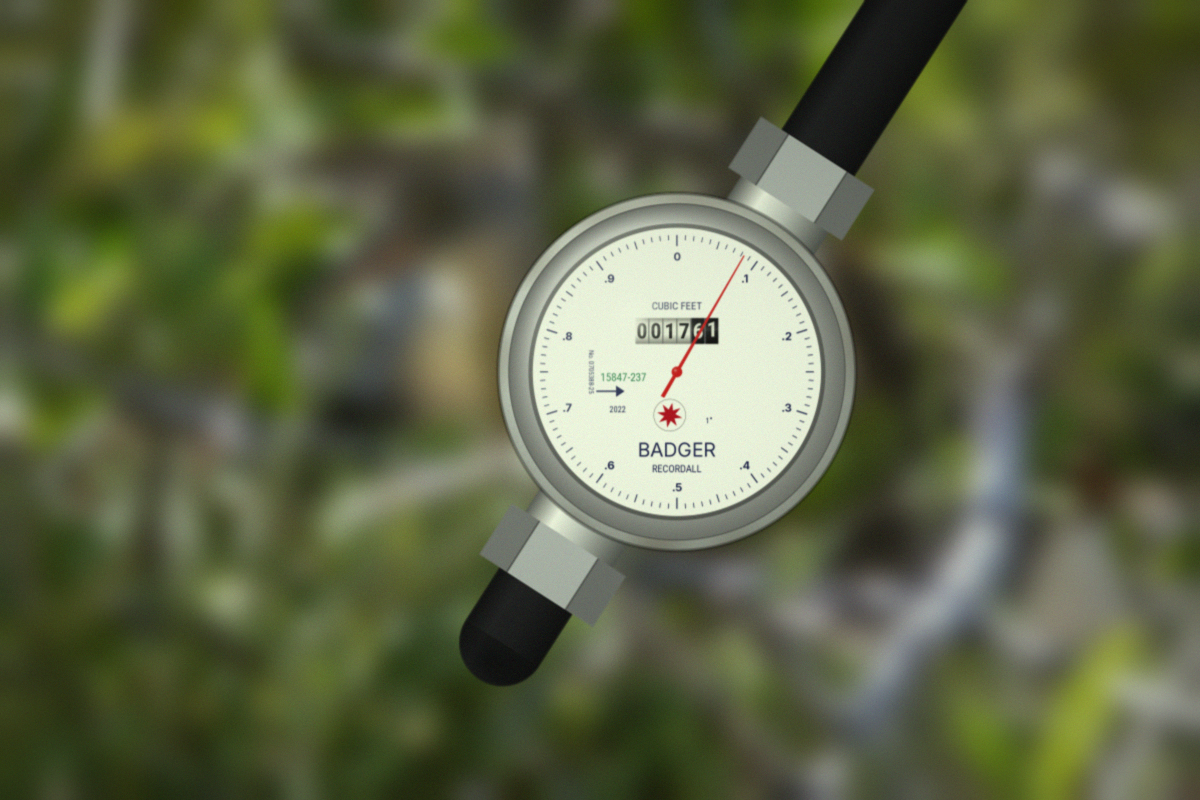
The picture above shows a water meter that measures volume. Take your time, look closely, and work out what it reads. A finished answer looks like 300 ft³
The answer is 1761.08 ft³
